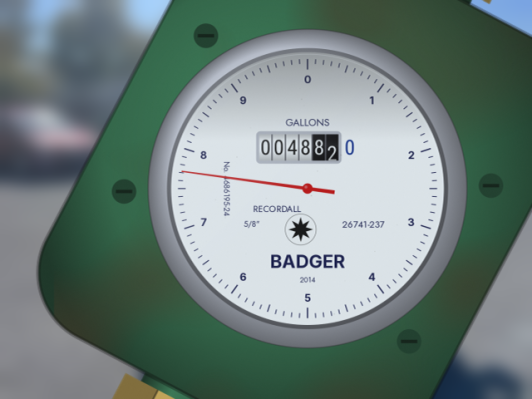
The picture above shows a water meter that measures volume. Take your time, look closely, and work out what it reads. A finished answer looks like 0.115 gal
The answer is 48817.7 gal
